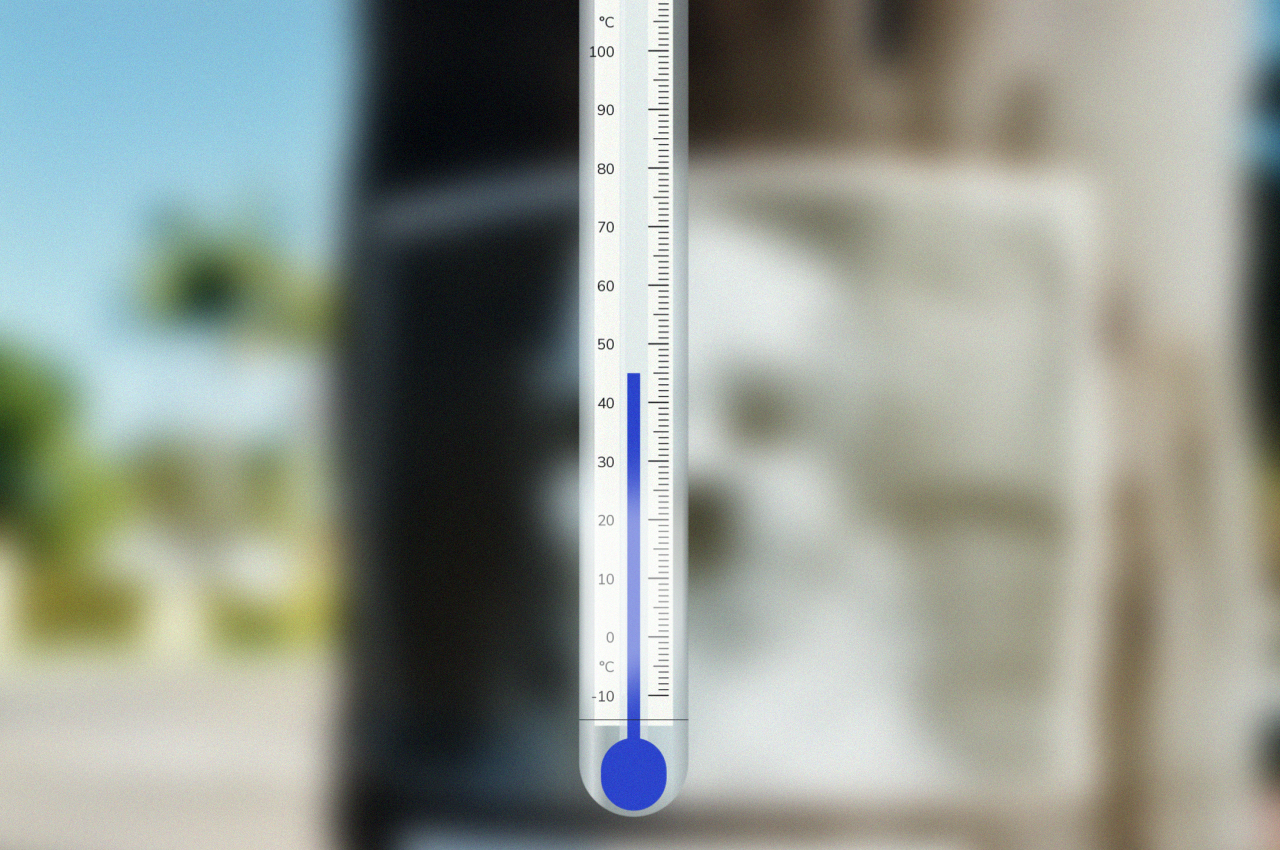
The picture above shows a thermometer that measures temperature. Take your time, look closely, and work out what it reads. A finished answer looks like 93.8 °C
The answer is 45 °C
